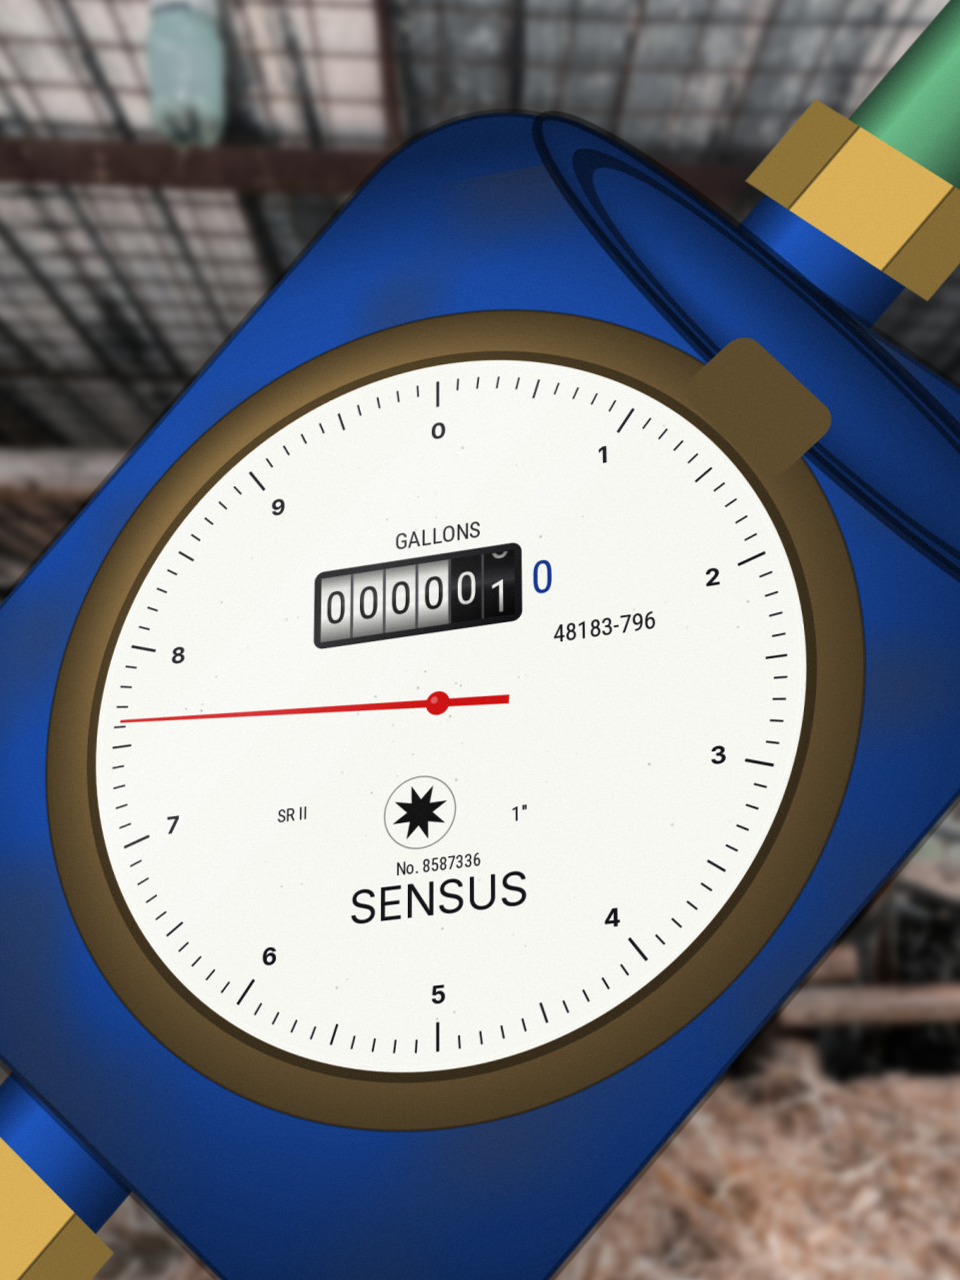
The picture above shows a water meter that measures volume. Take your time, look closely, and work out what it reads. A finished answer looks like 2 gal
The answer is 7.6 gal
